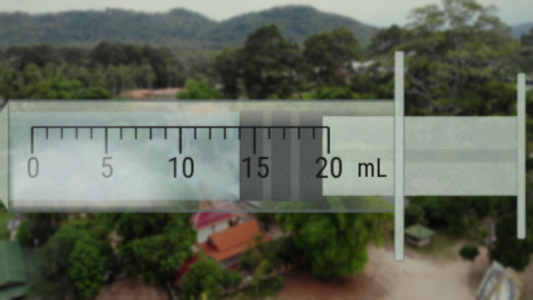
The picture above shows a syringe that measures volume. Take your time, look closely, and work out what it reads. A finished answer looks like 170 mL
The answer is 14 mL
